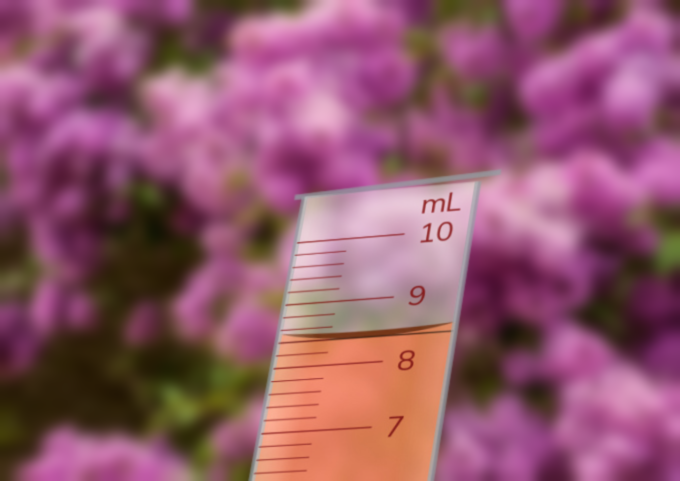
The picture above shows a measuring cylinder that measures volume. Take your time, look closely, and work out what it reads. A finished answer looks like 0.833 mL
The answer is 8.4 mL
